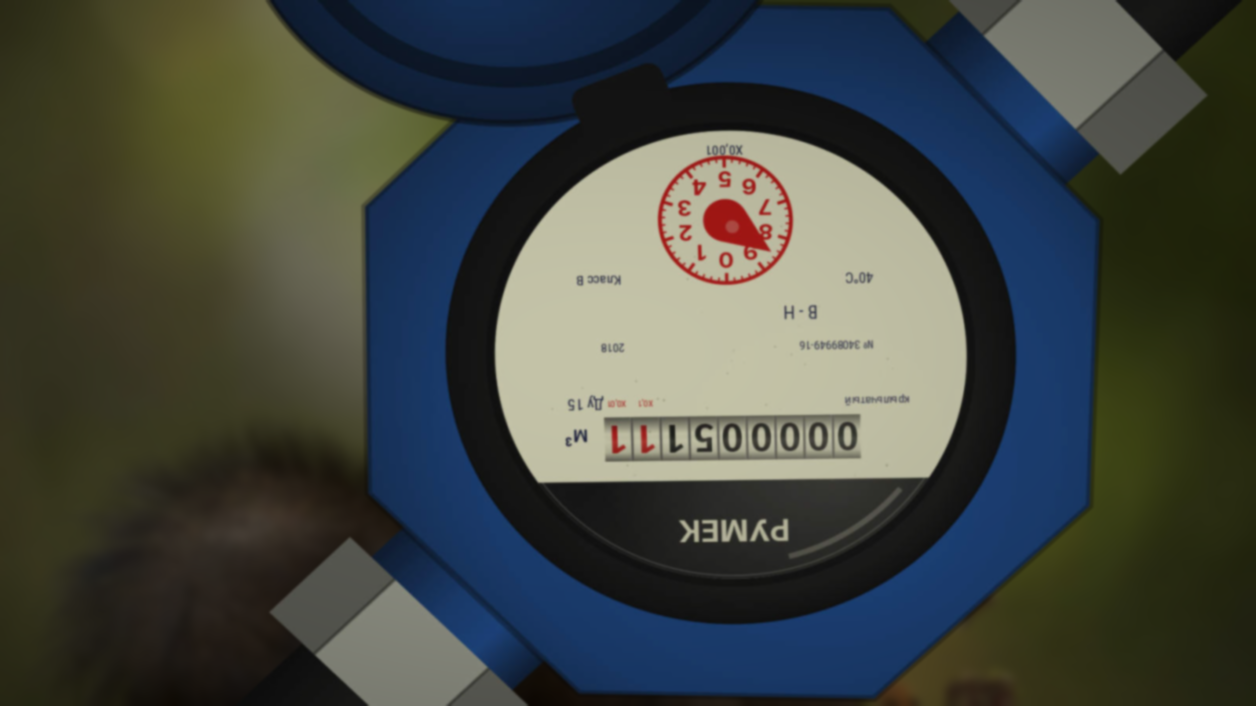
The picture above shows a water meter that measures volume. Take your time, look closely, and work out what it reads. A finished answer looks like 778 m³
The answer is 51.118 m³
